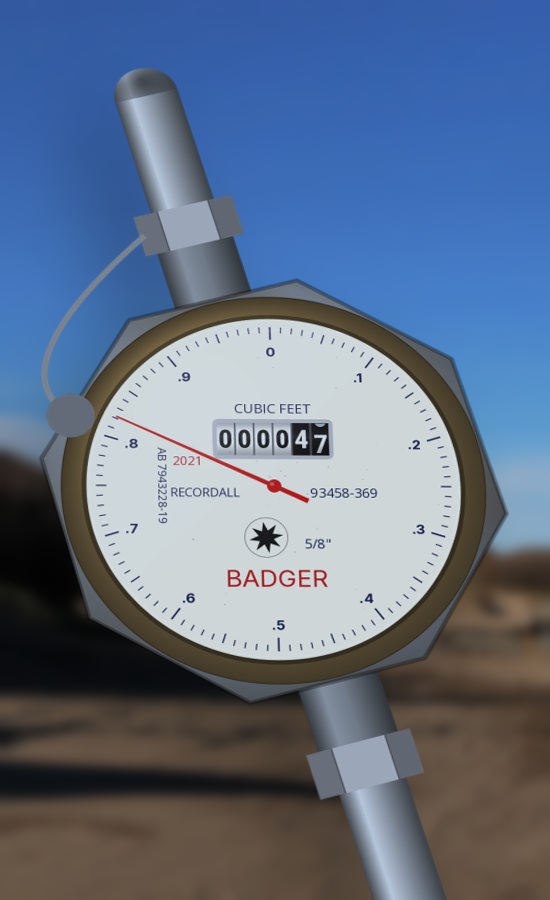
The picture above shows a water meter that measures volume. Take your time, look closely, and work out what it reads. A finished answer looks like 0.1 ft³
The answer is 46.82 ft³
